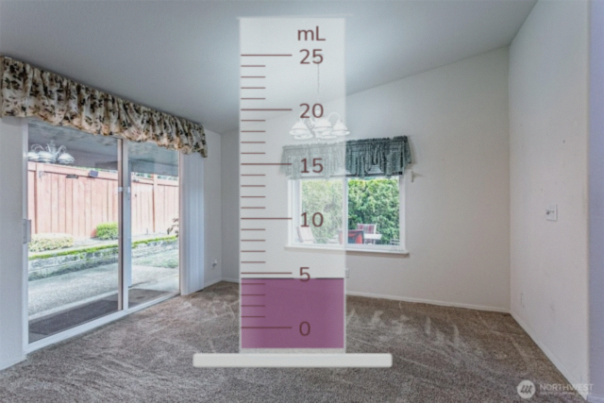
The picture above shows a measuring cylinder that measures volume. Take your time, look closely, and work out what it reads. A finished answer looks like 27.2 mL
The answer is 4.5 mL
